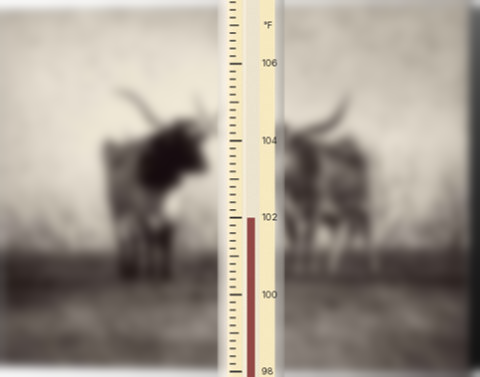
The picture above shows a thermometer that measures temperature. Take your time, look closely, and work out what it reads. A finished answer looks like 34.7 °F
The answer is 102 °F
